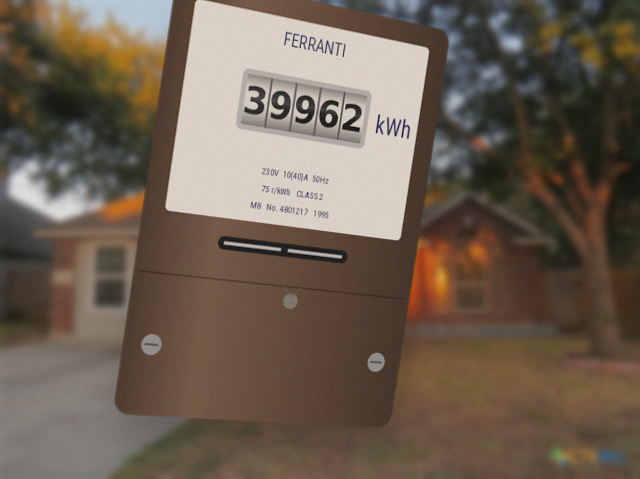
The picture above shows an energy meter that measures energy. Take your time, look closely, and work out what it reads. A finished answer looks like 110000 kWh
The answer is 39962 kWh
